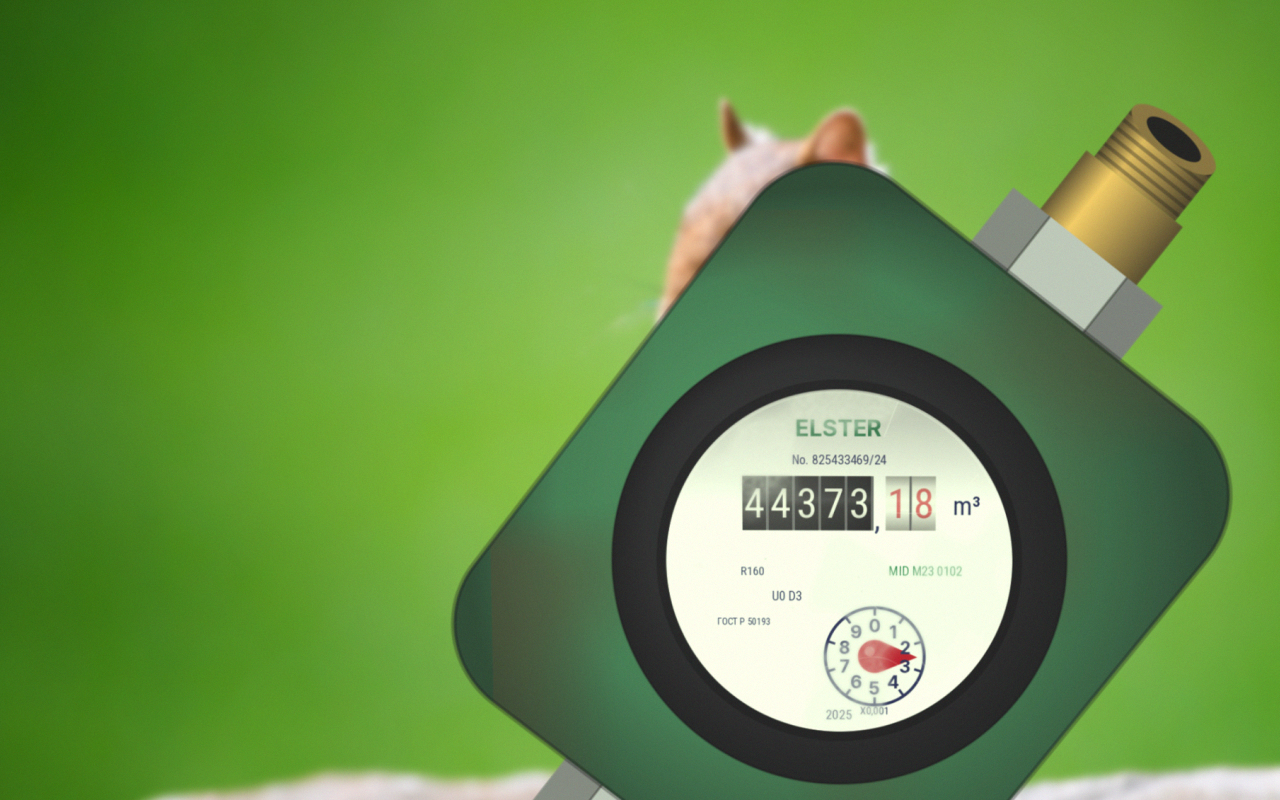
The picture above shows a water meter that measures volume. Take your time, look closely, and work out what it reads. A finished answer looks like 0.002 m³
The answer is 44373.182 m³
